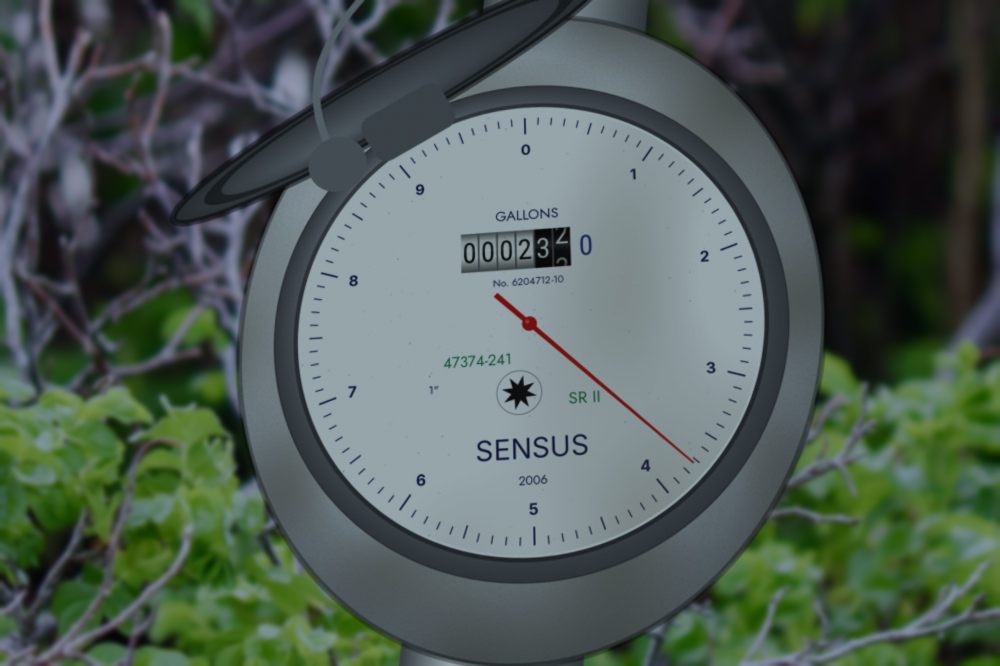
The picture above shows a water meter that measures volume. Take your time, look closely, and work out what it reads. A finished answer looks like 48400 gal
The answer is 2323.7 gal
